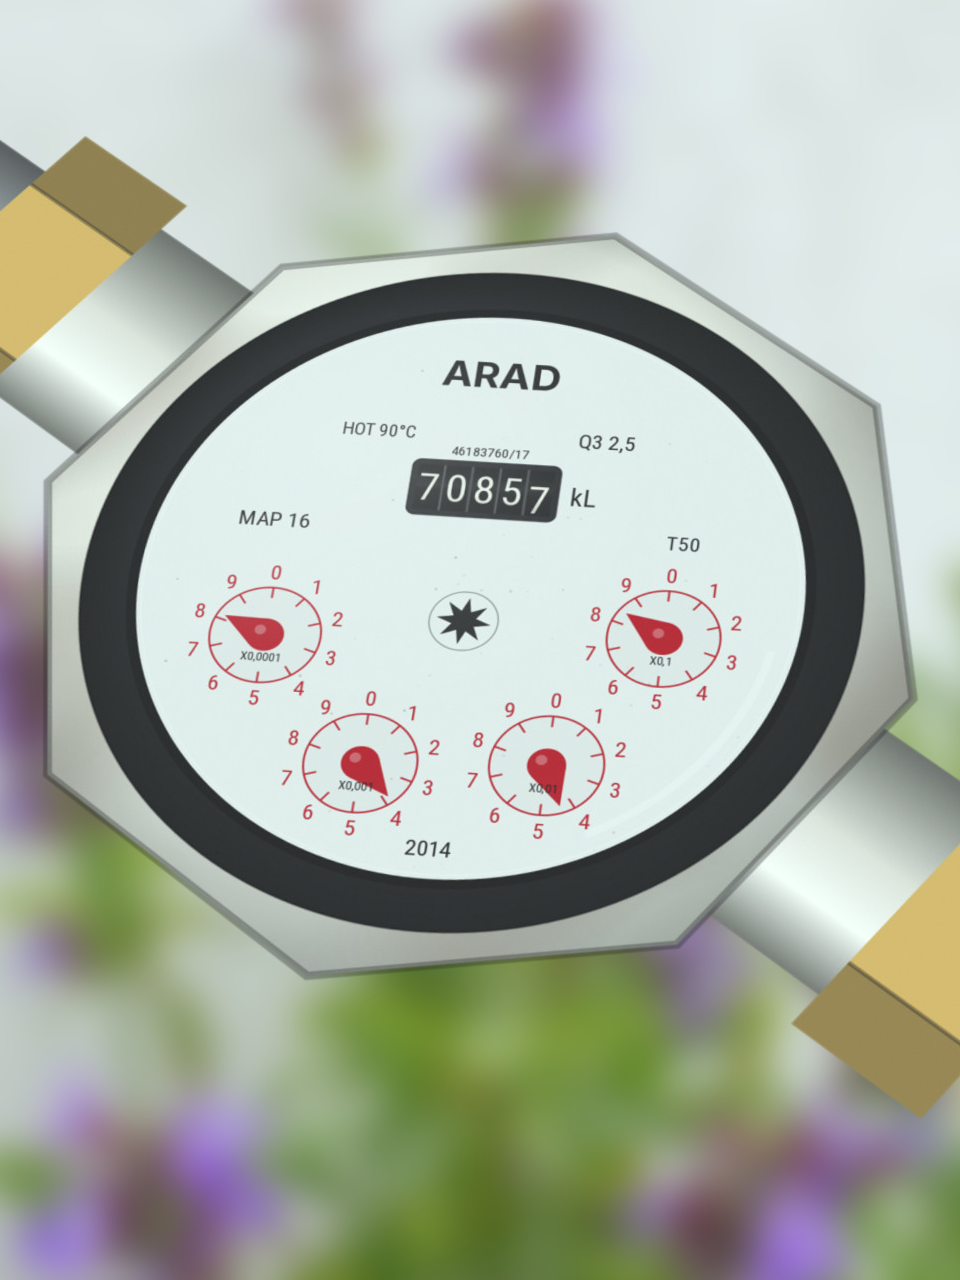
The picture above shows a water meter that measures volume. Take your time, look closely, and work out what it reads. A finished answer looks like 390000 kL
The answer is 70856.8438 kL
